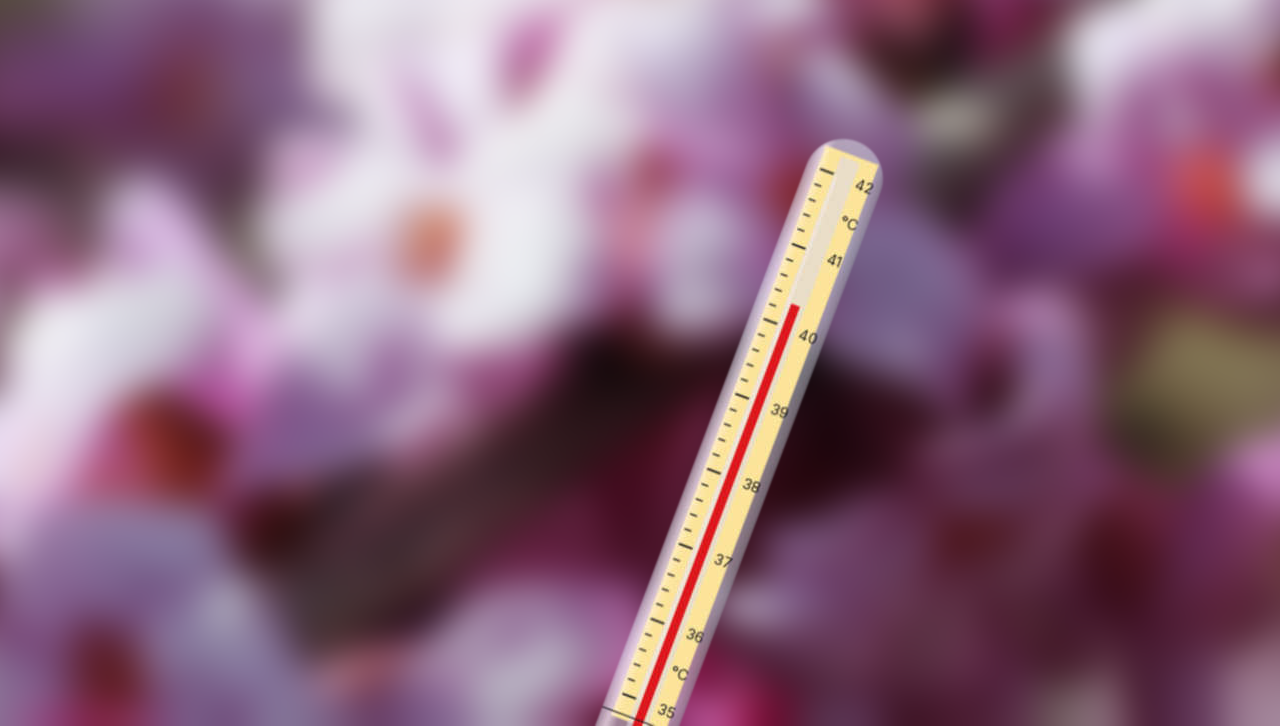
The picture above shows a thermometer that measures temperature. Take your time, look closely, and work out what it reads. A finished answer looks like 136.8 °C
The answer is 40.3 °C
